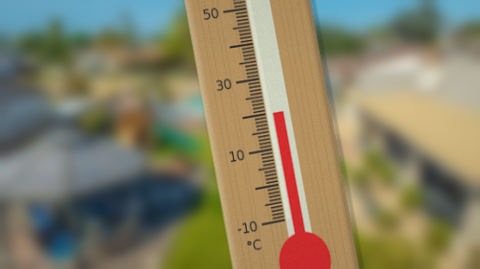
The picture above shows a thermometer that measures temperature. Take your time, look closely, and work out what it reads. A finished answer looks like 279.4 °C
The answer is 20 °C
